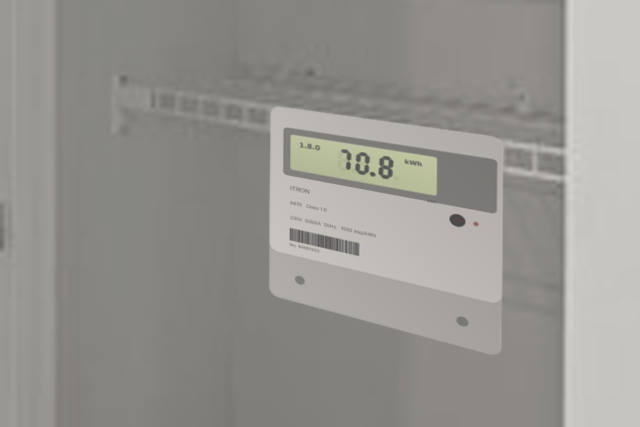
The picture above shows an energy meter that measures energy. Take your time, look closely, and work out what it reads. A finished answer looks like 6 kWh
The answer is 70.8 kWh
